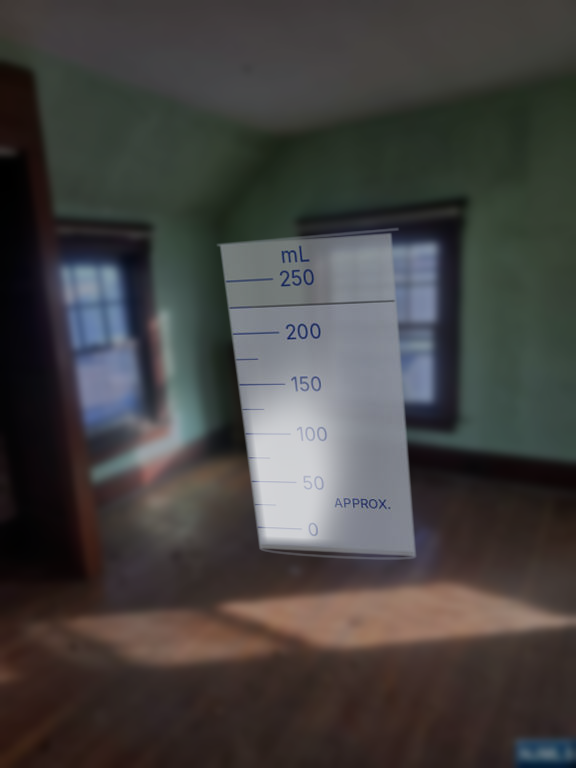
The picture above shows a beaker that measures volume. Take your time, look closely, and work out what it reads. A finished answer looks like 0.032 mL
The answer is 225 mL
